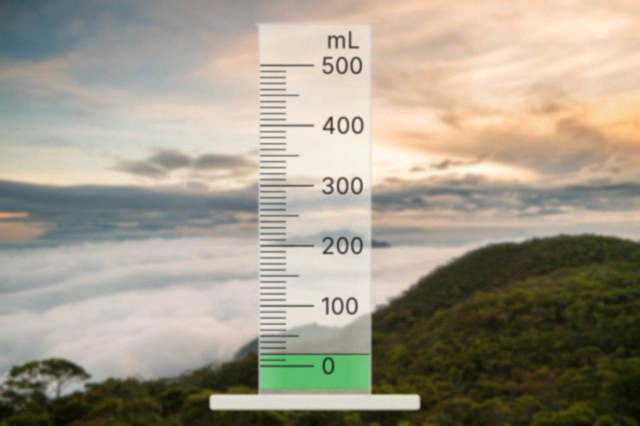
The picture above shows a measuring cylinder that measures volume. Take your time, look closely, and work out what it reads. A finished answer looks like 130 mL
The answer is 20 mL
